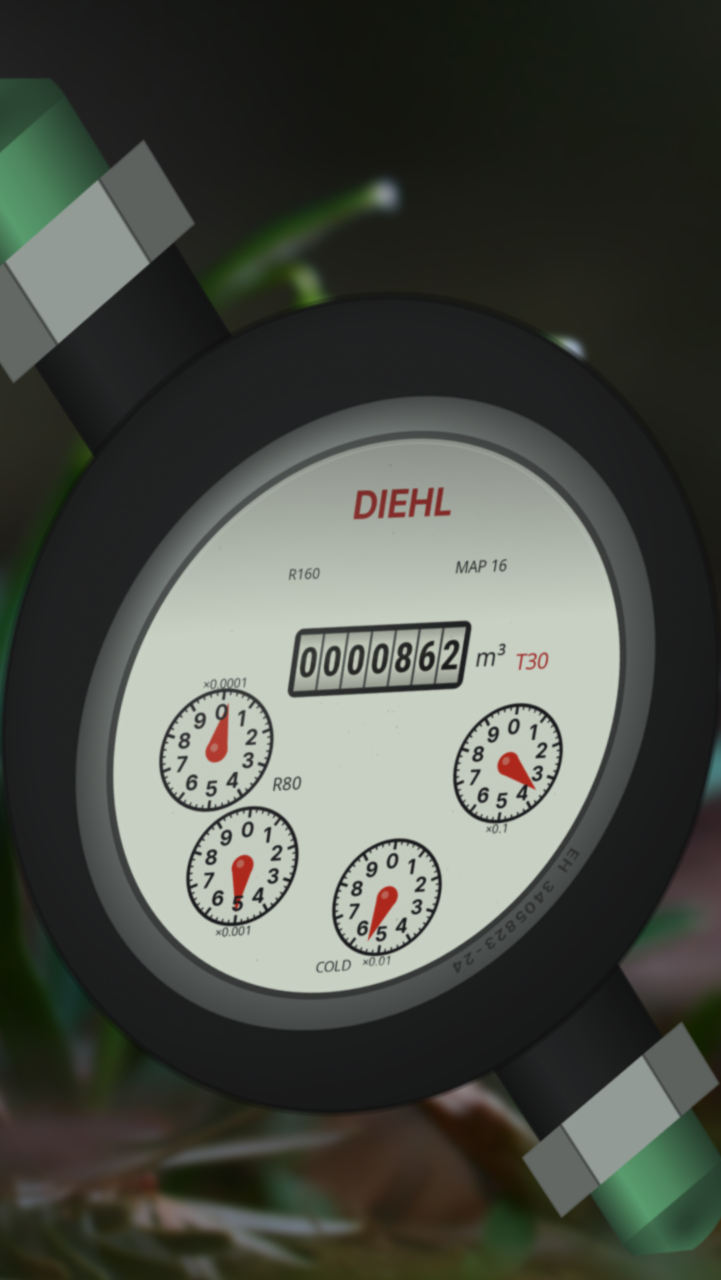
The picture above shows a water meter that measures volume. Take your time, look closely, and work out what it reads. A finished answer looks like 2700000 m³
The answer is 862.3550 m³
